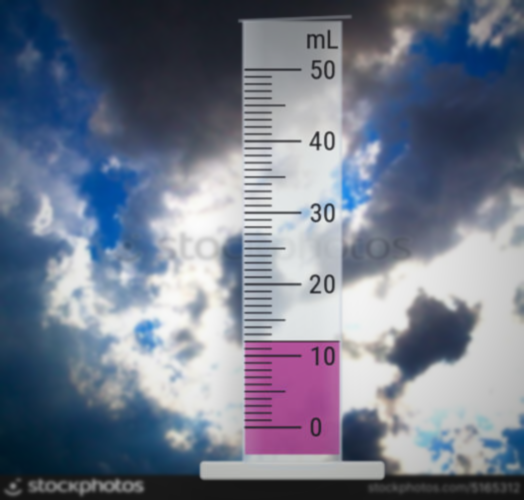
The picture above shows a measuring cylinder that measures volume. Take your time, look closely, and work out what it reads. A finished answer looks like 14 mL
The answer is 12 mL
